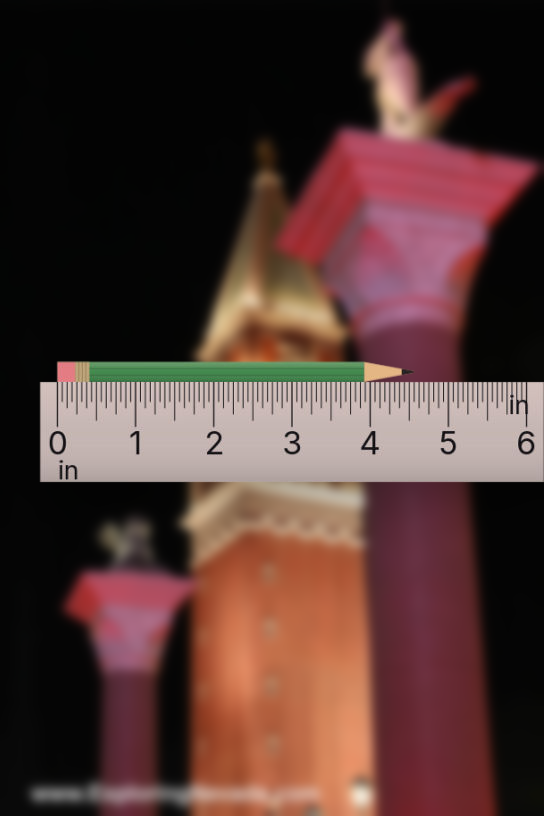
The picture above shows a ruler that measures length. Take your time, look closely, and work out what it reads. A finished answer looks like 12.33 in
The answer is 4.5625 in
